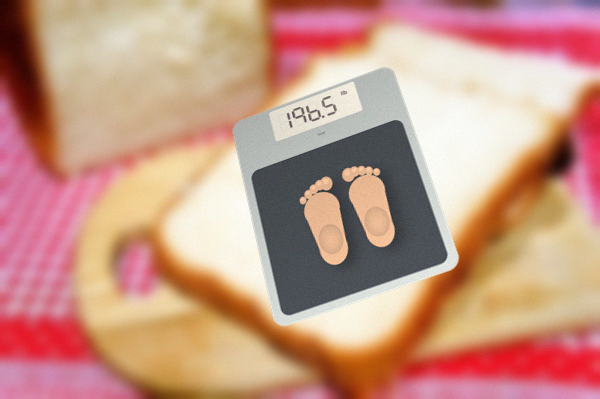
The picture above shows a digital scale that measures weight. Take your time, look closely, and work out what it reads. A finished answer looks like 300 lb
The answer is 196.5 lb
